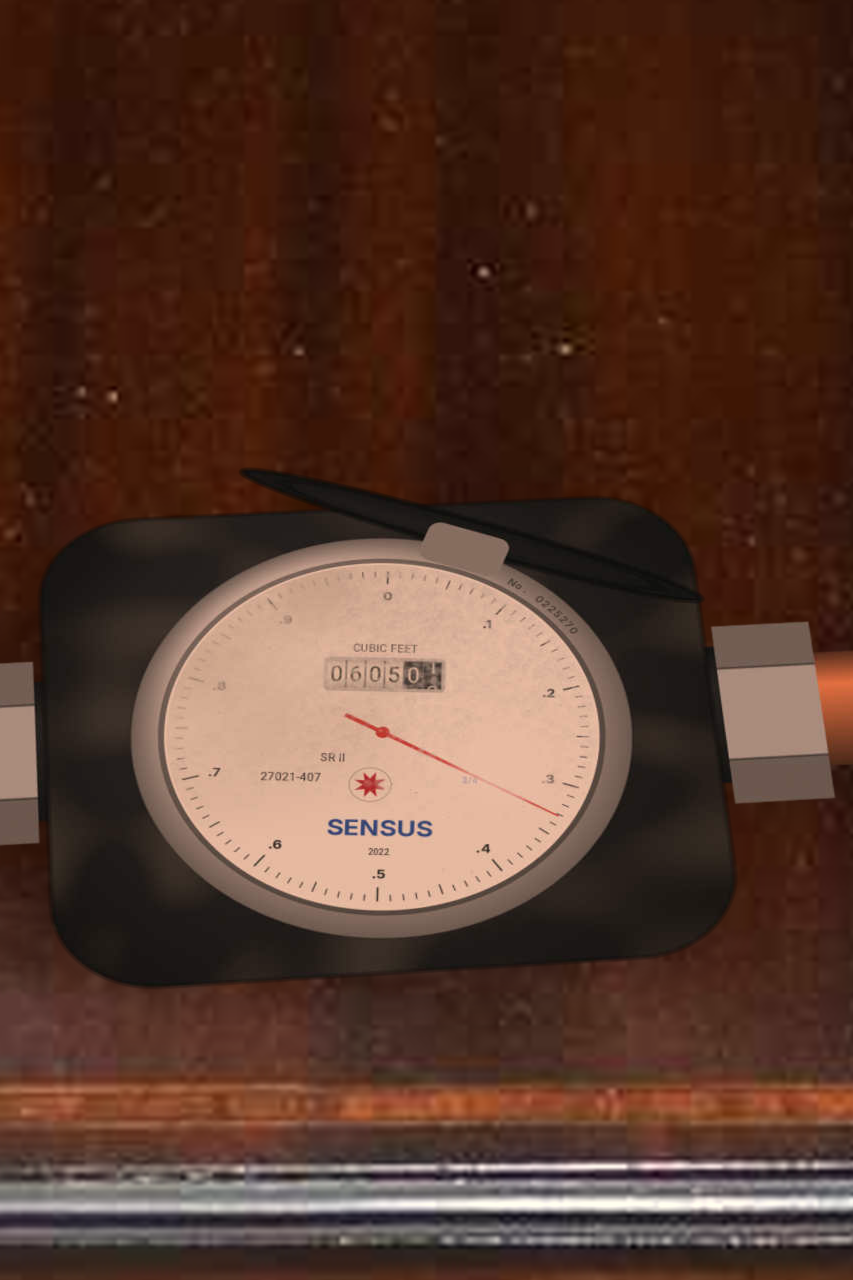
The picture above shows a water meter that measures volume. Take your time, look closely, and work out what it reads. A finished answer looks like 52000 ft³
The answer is 60501.33 ft³
